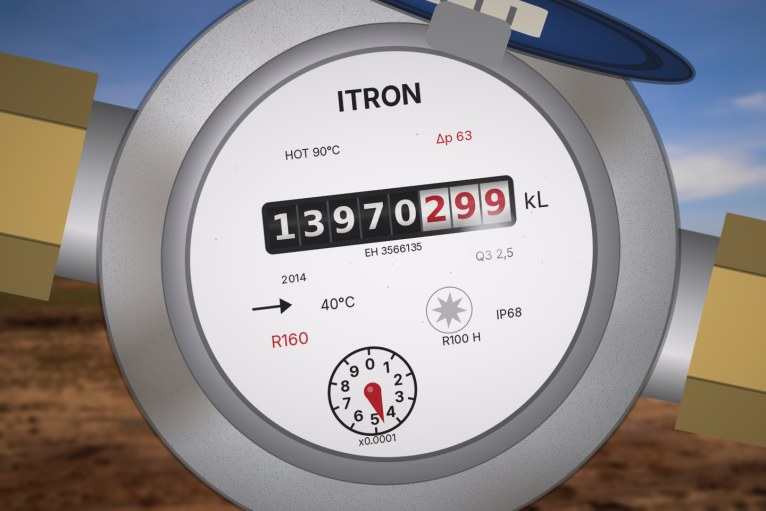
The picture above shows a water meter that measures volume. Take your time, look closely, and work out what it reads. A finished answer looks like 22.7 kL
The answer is 13970.2994 kL
